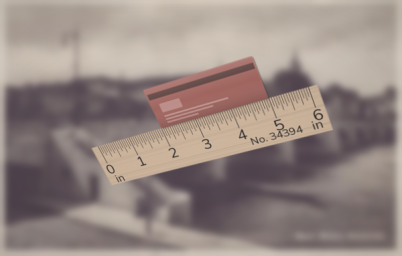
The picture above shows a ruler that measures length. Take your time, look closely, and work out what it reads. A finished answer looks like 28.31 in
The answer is 3 in
